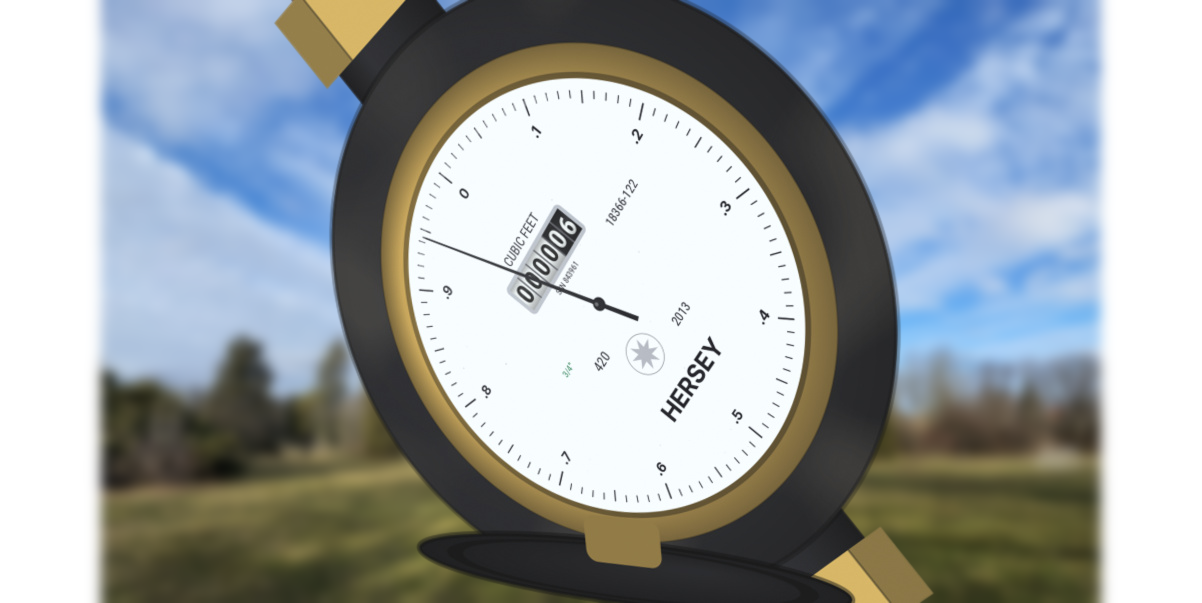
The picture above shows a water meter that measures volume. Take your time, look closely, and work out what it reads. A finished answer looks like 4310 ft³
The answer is 5.94 ft³
